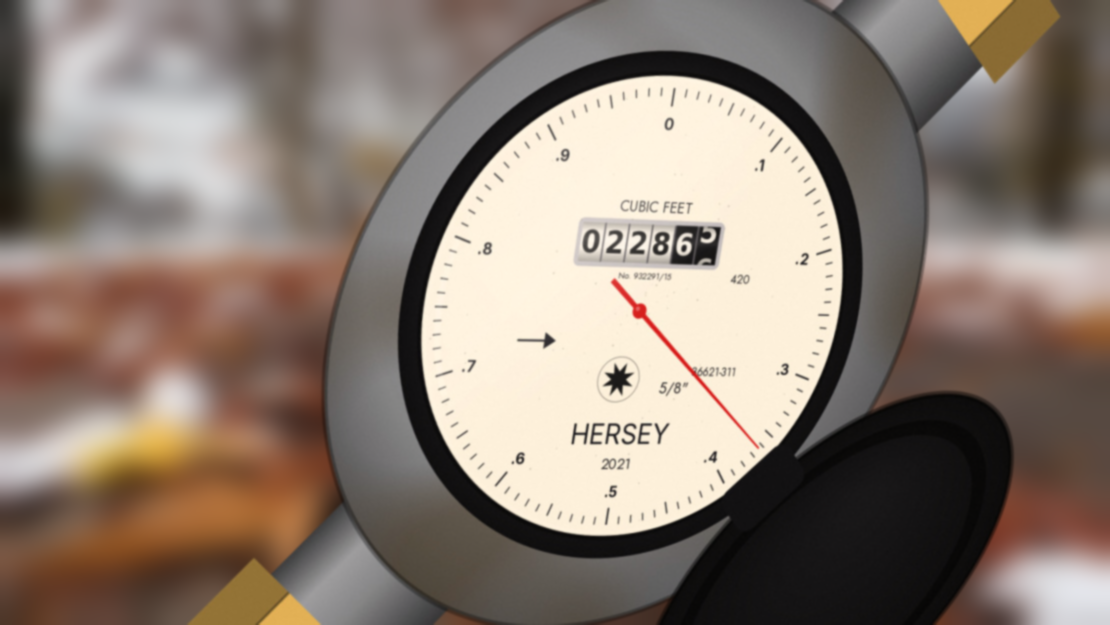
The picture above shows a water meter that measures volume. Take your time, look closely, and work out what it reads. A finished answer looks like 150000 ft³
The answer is 22865.36 ft³
